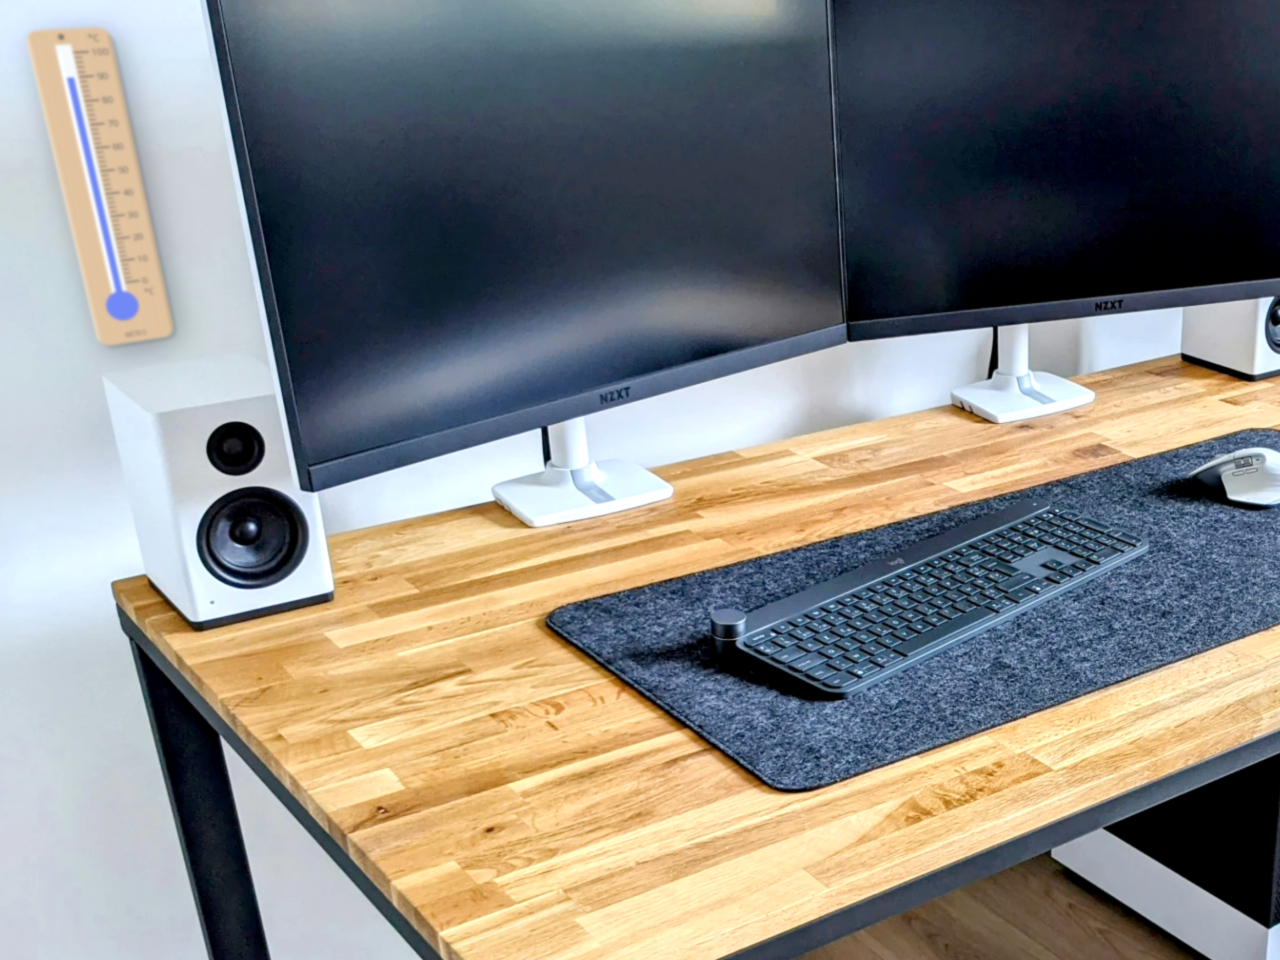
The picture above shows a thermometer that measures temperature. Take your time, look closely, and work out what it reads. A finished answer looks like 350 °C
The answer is 90 °C
